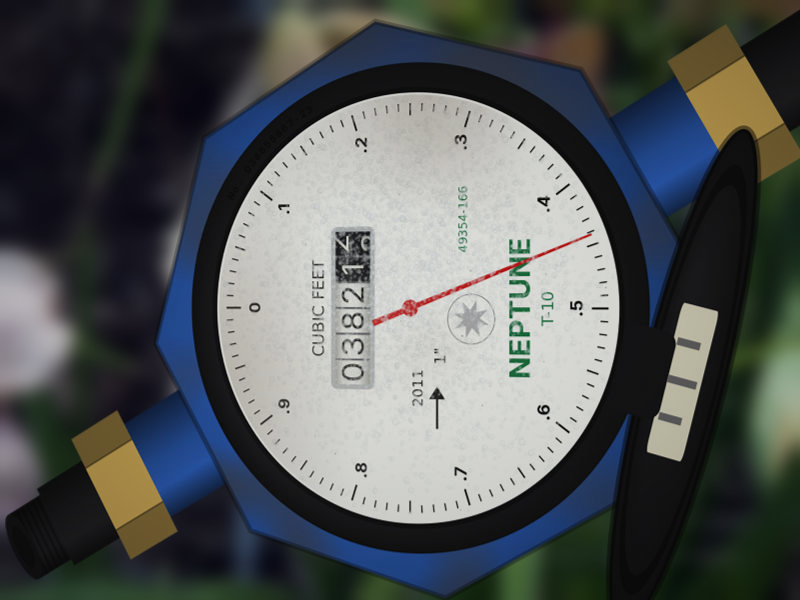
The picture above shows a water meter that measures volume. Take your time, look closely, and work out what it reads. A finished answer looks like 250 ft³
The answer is 38212.44 ft³
